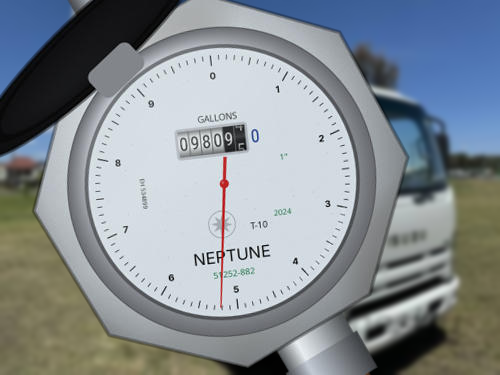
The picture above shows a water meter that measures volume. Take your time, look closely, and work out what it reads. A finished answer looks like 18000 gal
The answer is 980945.2 gal
